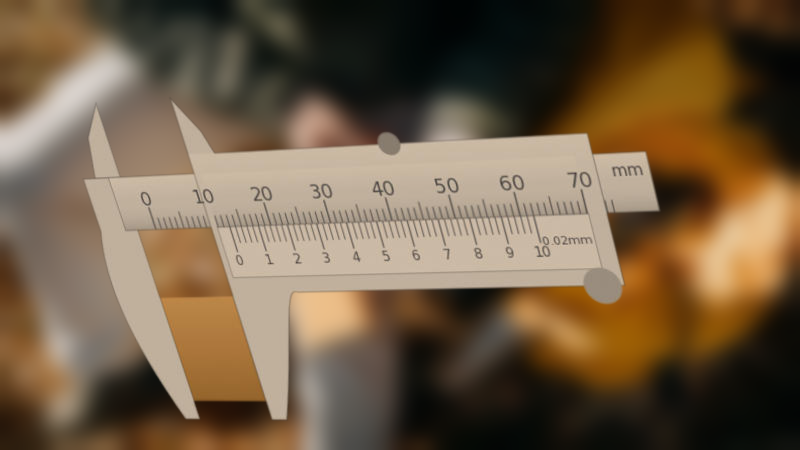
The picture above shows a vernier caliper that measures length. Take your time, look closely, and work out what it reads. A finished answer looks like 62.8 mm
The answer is 13.0 mm
